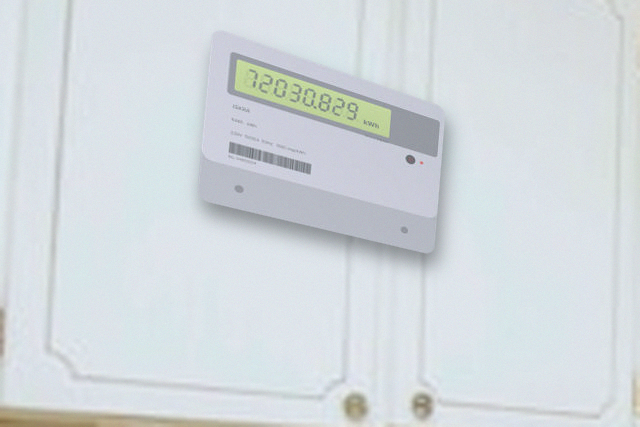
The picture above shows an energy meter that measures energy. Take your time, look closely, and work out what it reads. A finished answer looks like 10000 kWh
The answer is 72030.829 kWh
